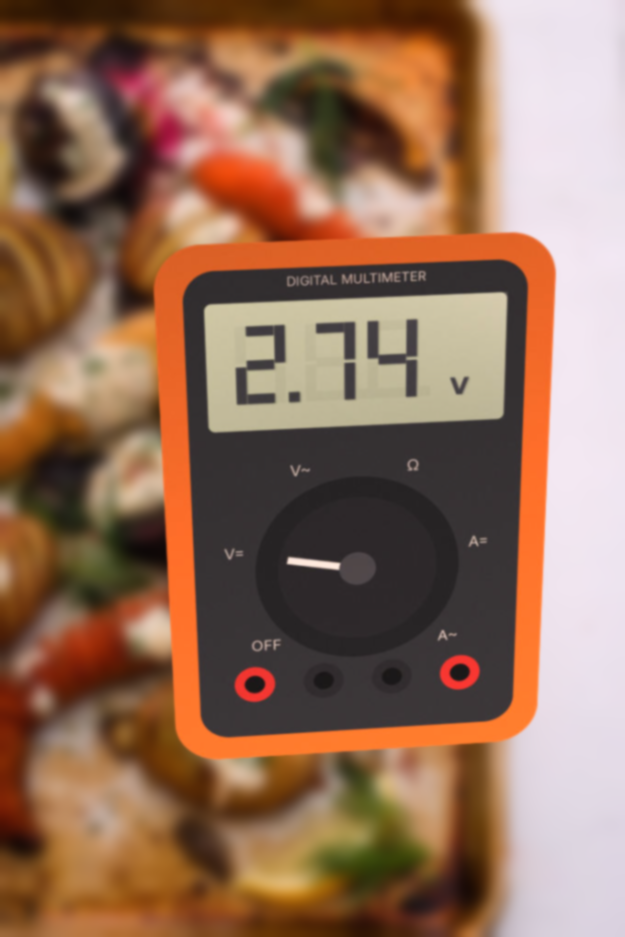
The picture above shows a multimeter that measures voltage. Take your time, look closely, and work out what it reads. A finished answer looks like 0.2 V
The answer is 2.74 V
